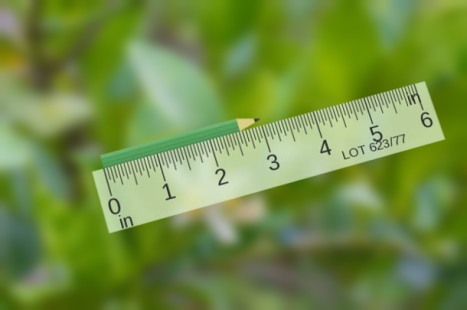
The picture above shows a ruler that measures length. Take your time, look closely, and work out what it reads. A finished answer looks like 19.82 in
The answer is 3 in
